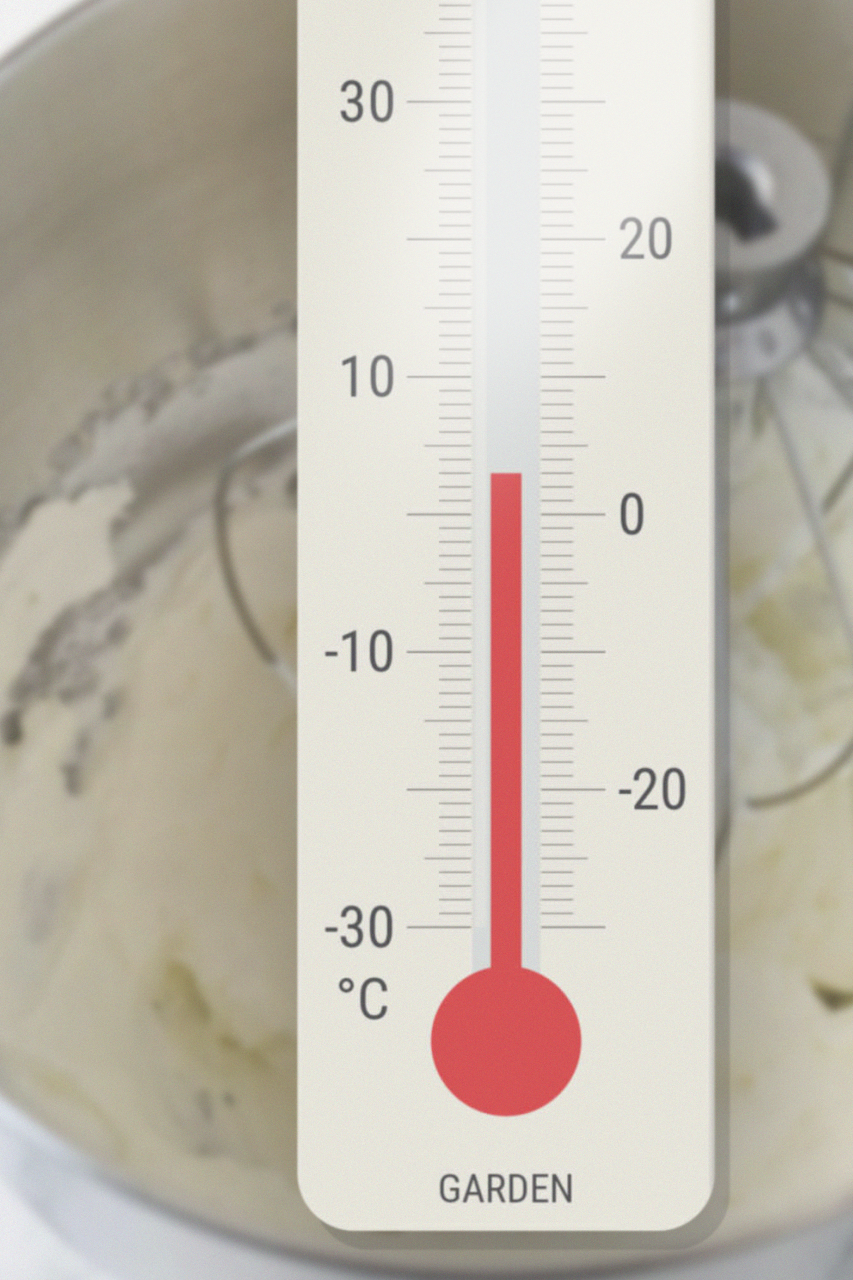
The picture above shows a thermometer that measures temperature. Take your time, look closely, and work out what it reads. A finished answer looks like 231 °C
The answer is 3 °C
